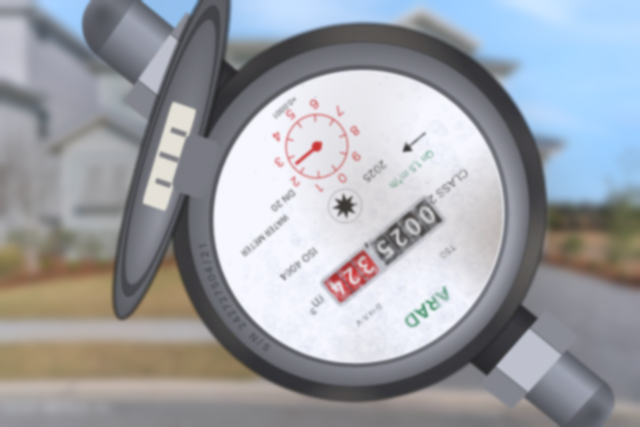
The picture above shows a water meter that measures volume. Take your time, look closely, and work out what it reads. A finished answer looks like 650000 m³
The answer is 25.3242 m³
